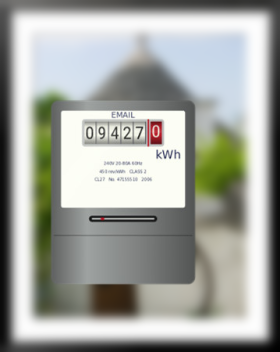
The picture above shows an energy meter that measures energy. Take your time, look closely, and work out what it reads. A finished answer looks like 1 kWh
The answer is 9427.0 kWh
